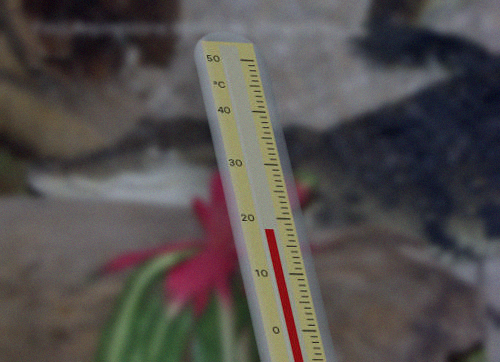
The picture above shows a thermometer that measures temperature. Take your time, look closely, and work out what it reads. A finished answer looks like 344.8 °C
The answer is 18 °C
